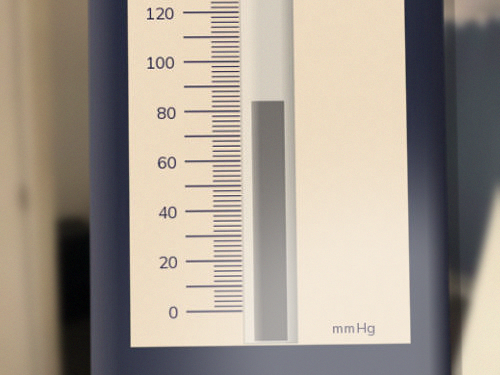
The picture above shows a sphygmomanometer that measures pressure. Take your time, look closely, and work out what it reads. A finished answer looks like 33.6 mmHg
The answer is 84 mmHg
